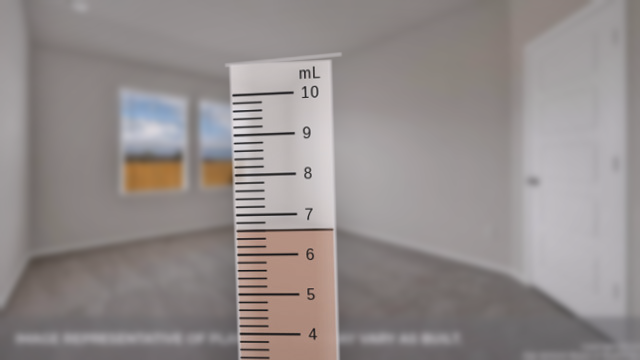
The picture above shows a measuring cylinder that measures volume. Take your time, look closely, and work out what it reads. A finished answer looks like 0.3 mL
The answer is 6.6 mL
